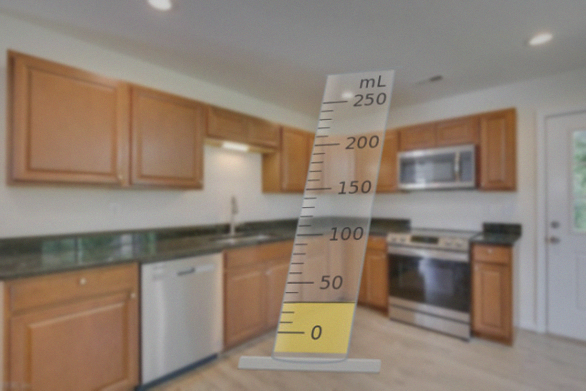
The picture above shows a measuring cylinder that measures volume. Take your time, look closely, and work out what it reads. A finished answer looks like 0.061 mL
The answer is 30 mL
